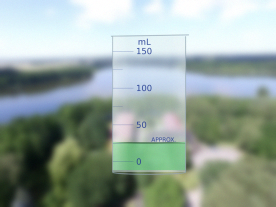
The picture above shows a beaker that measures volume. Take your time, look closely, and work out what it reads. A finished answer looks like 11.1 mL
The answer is 25 mL
